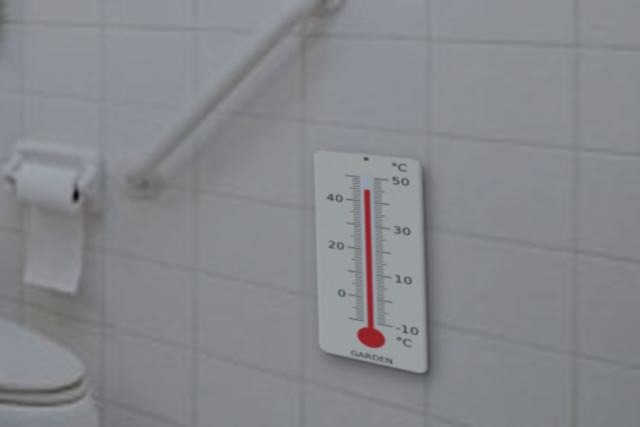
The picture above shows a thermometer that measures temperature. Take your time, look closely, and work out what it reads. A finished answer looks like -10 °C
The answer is 45 °C
